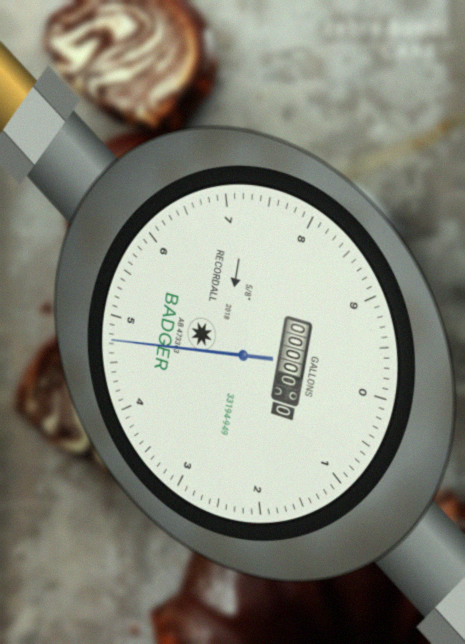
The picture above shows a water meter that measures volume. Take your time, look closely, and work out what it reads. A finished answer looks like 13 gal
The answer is 84.7 gal
